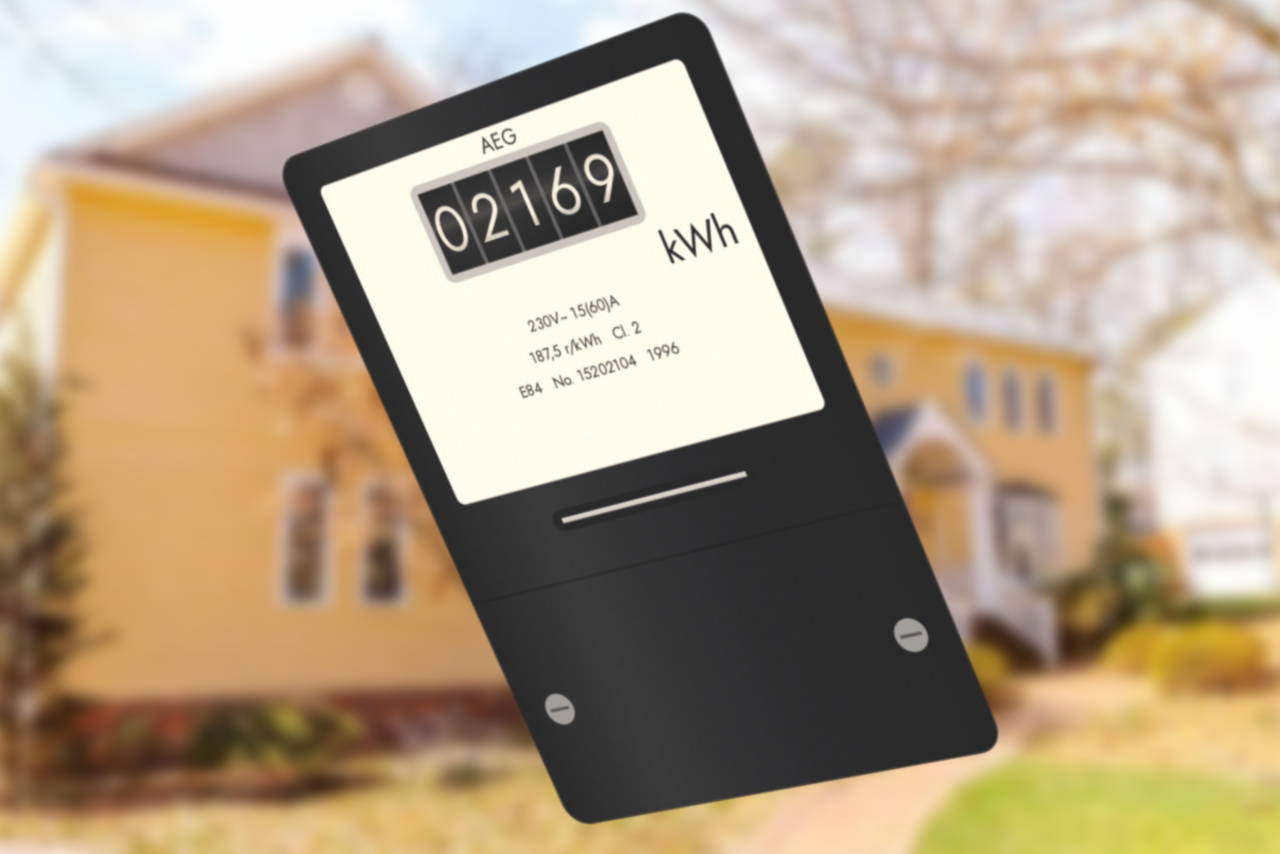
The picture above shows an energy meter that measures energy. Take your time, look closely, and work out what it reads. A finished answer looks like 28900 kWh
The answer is 2169 kWh
